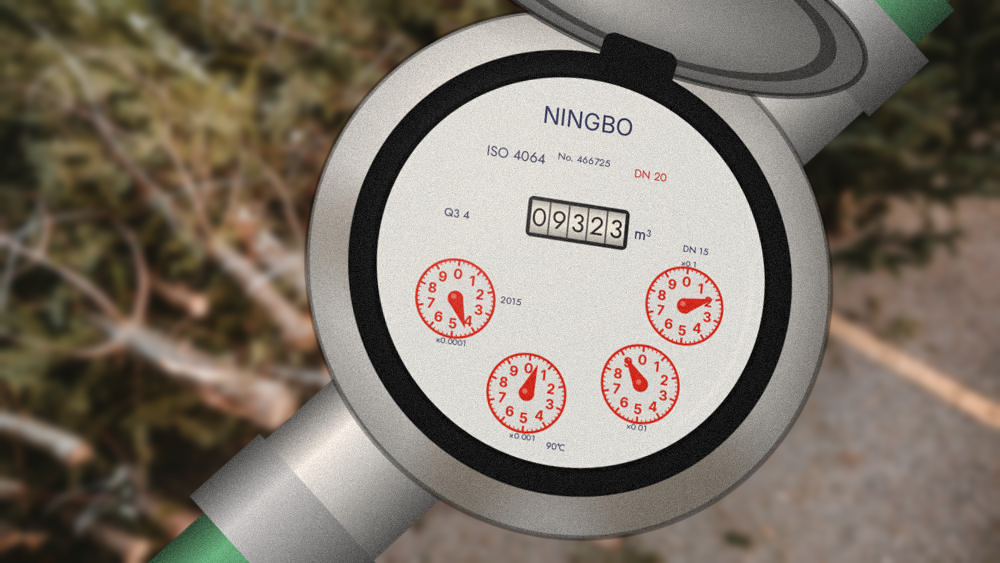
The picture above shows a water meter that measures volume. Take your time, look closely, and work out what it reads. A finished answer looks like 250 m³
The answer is 9323.1904 m³
